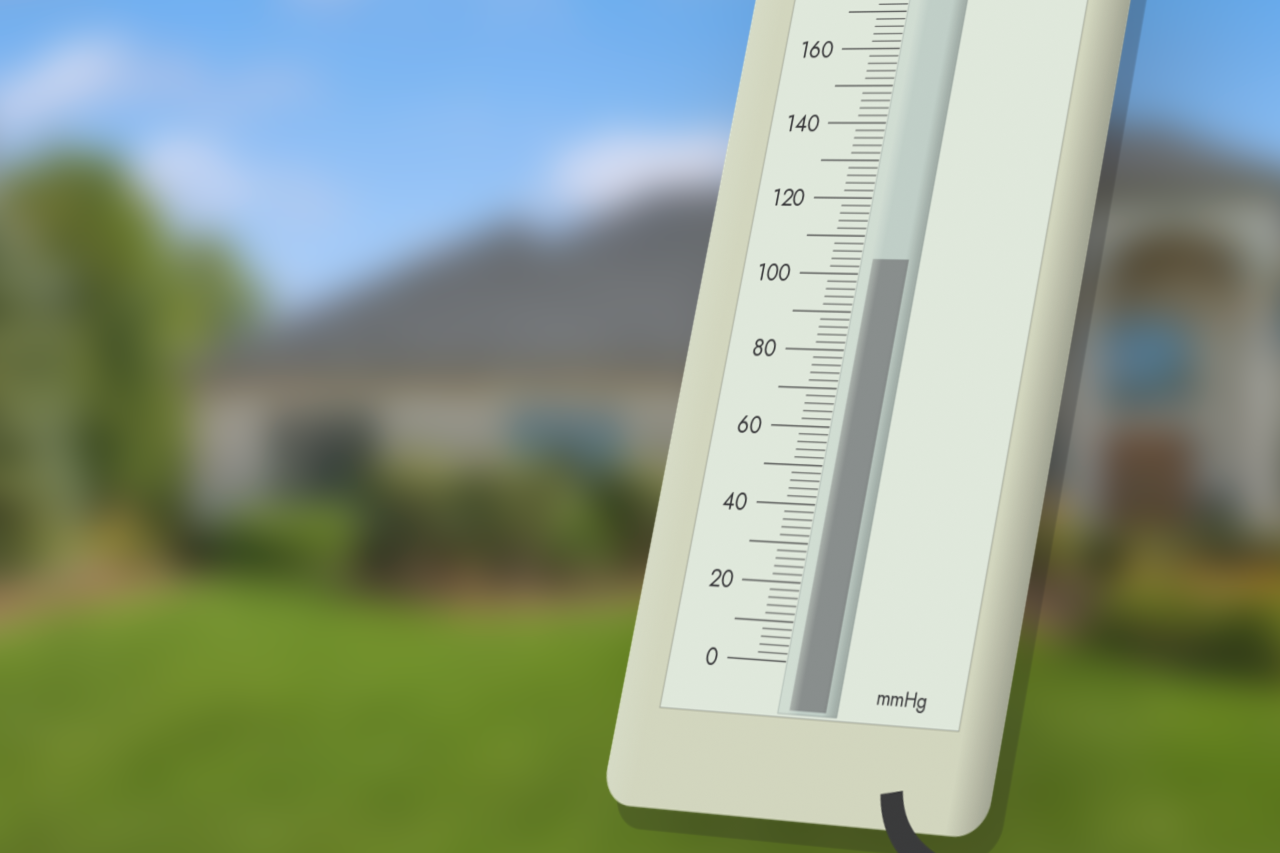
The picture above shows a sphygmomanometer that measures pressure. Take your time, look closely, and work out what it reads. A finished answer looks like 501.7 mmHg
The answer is 104 mmHg
